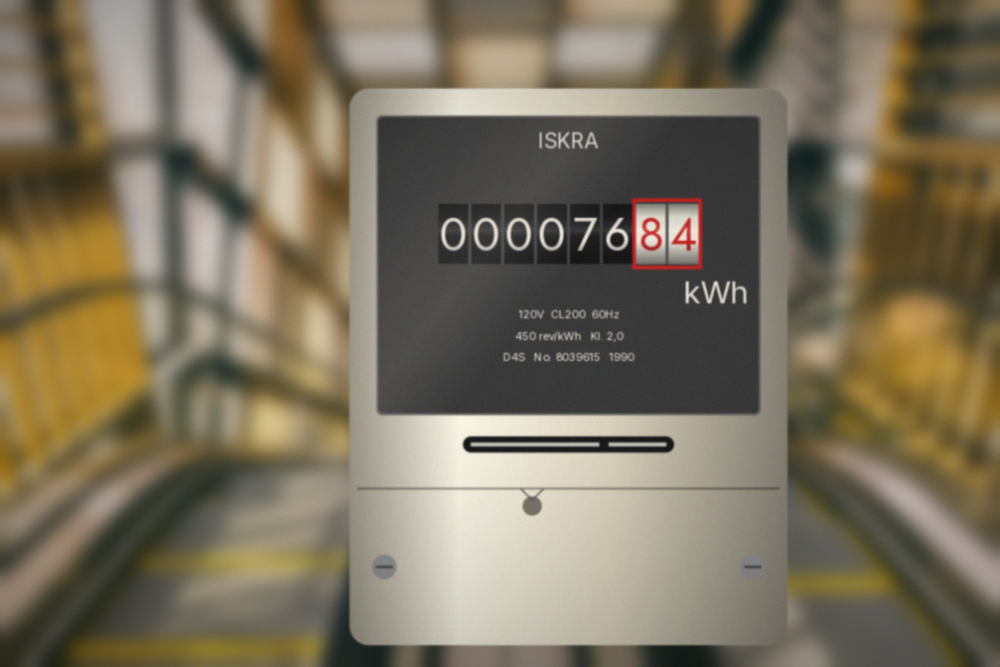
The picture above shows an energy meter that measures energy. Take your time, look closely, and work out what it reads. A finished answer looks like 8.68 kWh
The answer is 76.84 kWh
